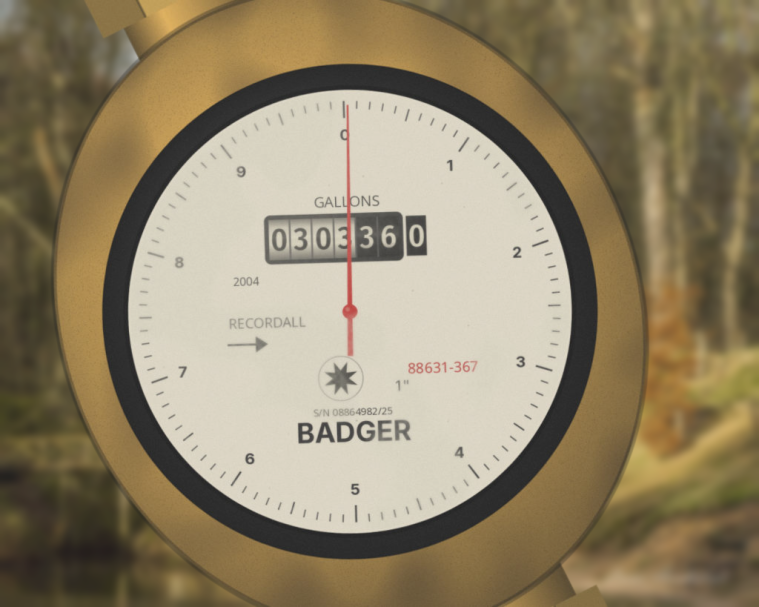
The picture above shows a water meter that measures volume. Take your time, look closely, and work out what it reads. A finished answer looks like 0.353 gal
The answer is 303360.0 gal
